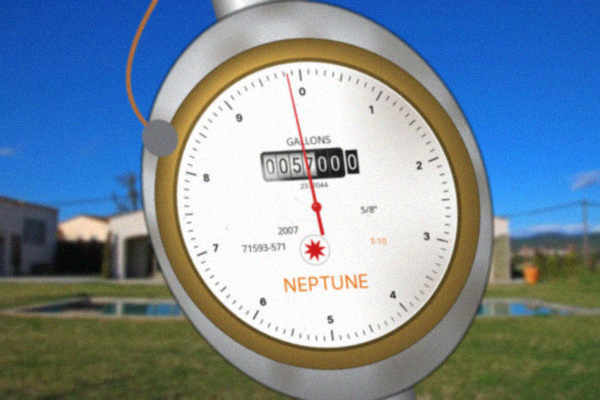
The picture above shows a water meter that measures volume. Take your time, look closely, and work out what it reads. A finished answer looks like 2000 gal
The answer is 56999.8 gal
